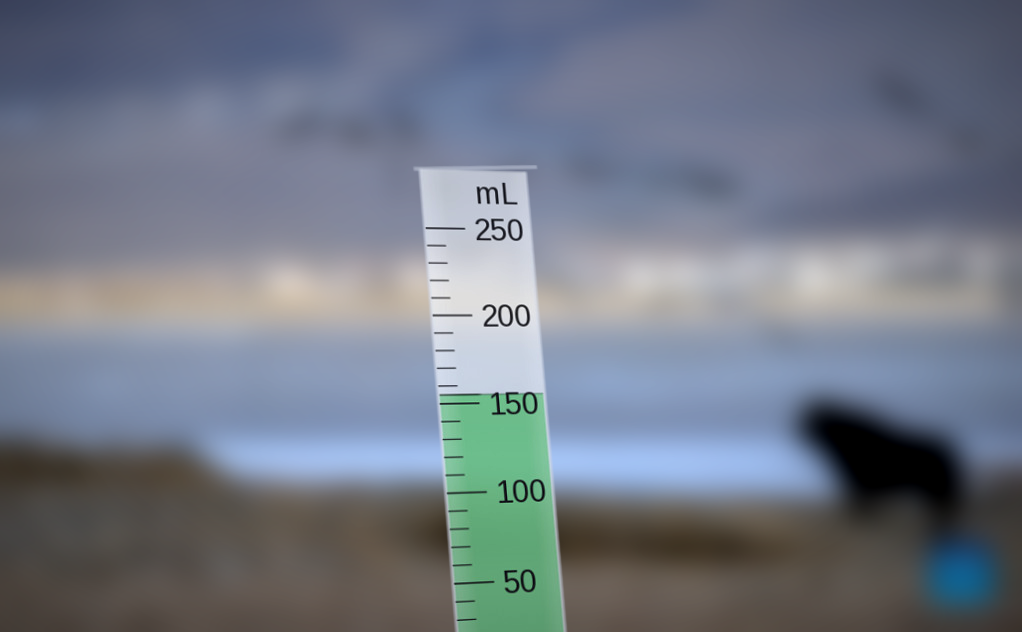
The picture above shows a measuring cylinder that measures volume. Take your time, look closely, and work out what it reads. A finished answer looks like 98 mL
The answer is 155 mL
